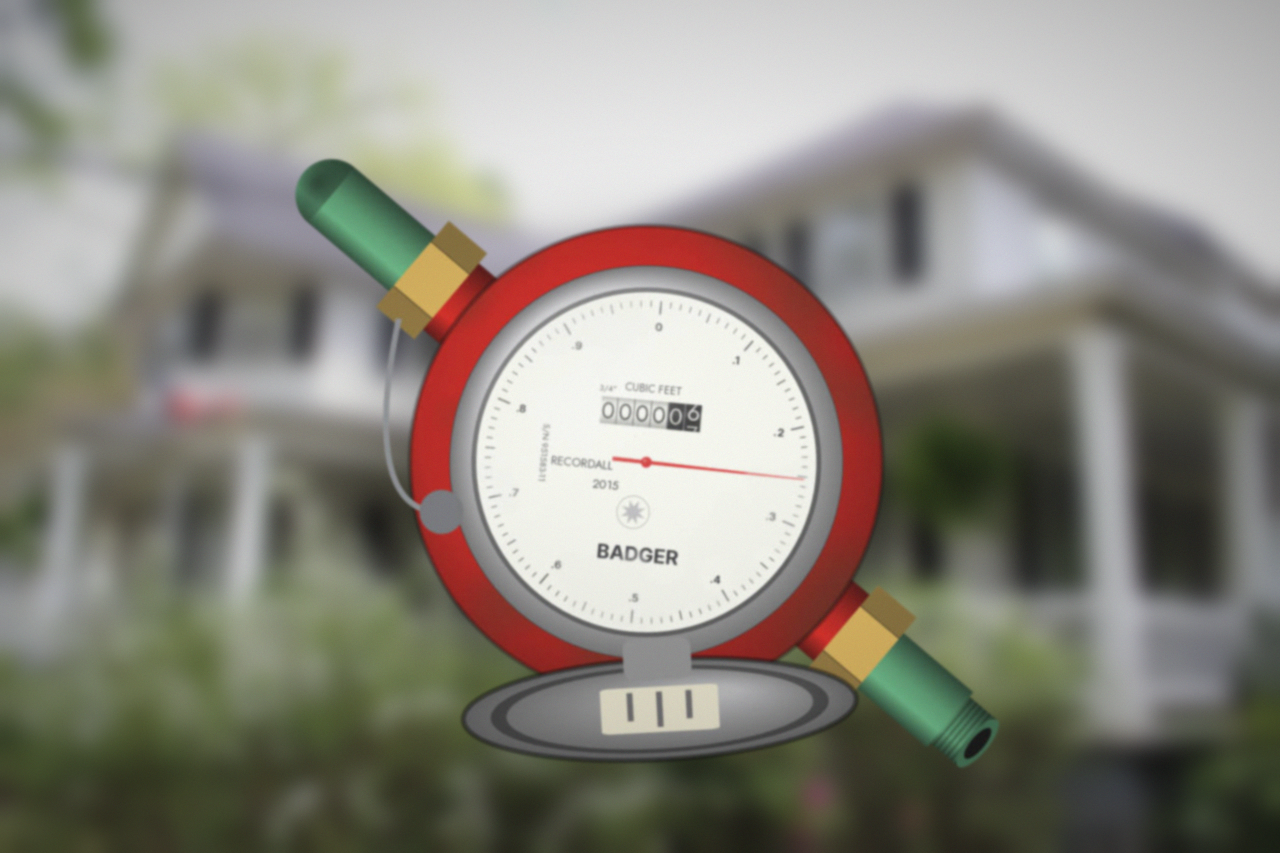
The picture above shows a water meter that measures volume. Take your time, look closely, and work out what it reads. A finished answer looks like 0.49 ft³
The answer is 6.25 ft³
